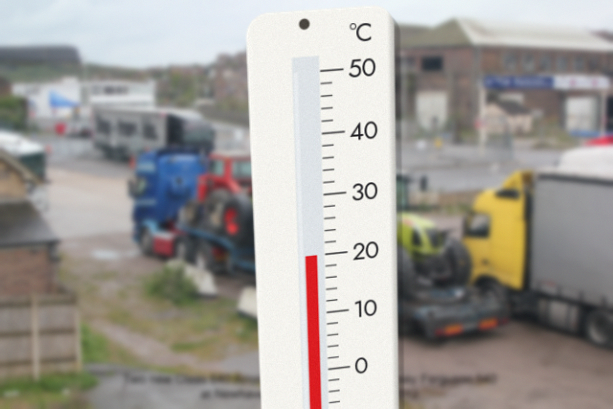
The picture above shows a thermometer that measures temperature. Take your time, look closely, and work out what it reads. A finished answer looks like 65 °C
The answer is 20 °C
